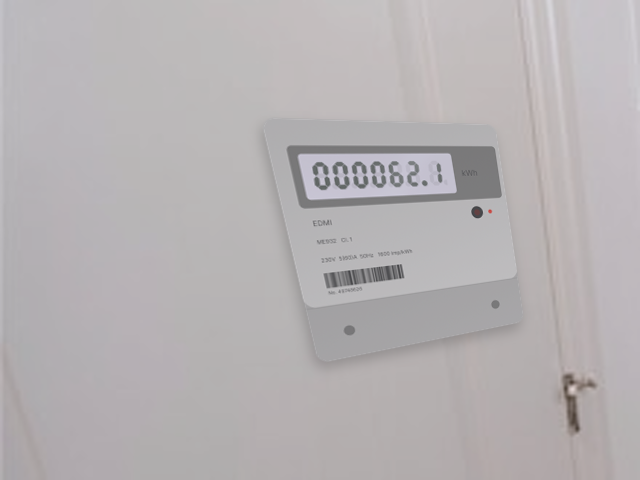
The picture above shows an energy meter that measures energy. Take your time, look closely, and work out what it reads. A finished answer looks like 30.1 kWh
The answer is 62.1 kWh
